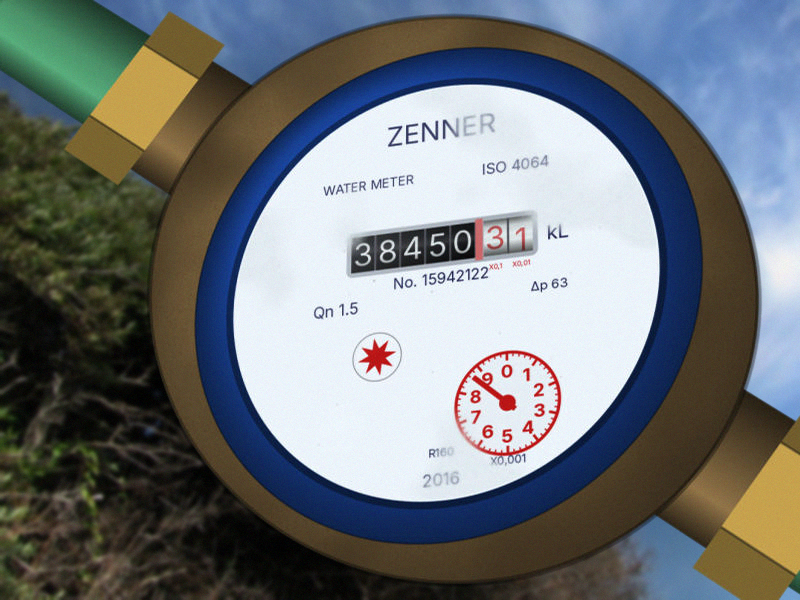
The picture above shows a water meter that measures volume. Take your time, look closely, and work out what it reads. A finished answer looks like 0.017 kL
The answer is 38450.308 kL
